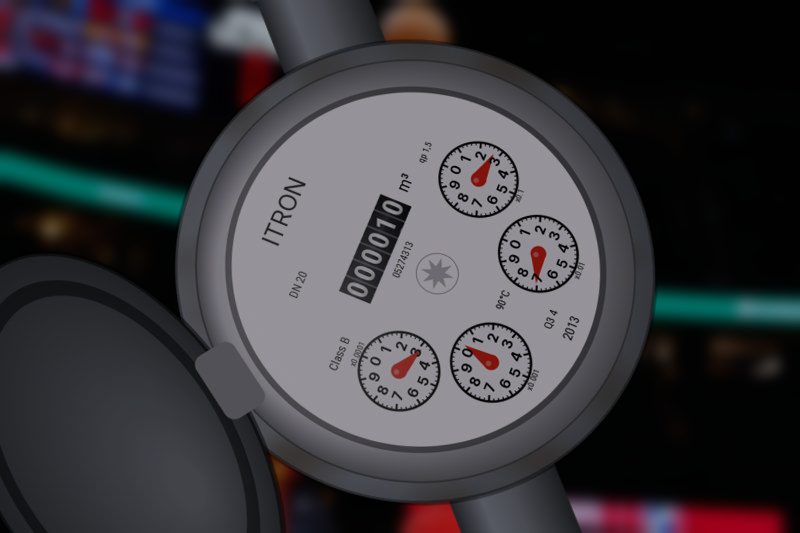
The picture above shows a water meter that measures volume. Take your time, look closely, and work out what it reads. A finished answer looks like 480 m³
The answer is 10.2703 m³
